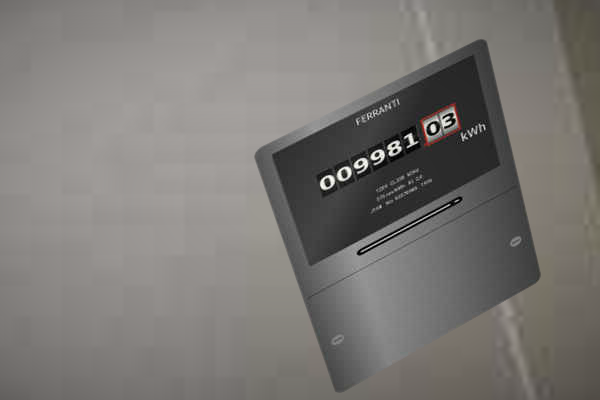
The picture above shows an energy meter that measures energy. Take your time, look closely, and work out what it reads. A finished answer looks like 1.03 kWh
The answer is 9981.03 kWh
